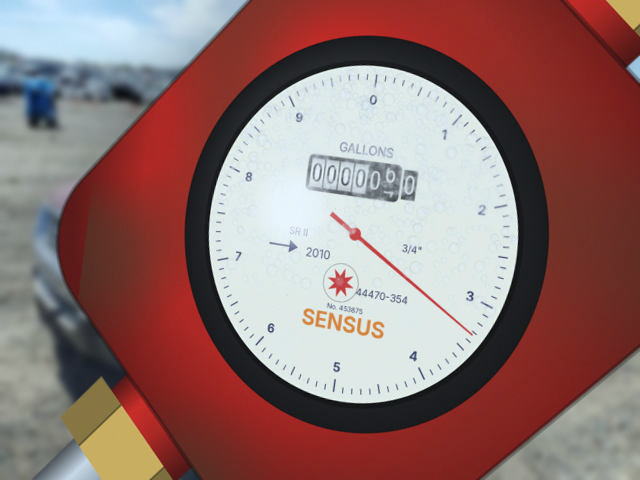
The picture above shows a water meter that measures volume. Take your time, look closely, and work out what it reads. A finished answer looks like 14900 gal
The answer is 63.3 gal
